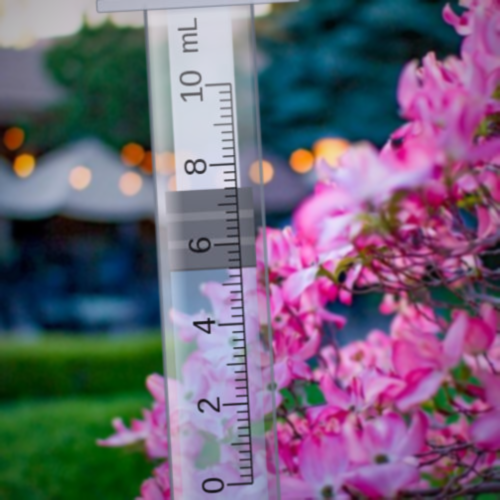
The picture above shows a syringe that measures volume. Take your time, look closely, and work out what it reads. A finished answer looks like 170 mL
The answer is 5.4 mL
